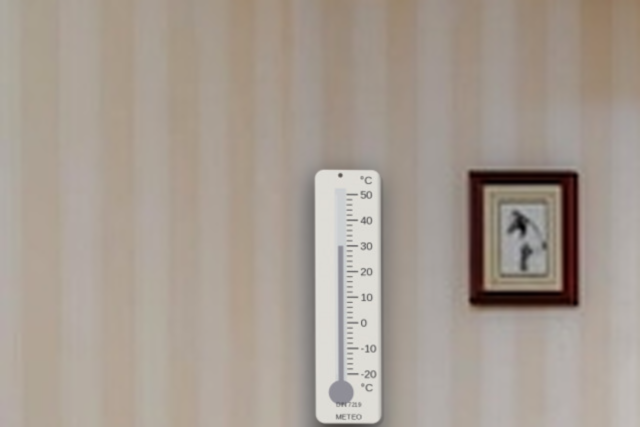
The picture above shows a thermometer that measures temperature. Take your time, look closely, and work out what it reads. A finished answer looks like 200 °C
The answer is 30 °C
